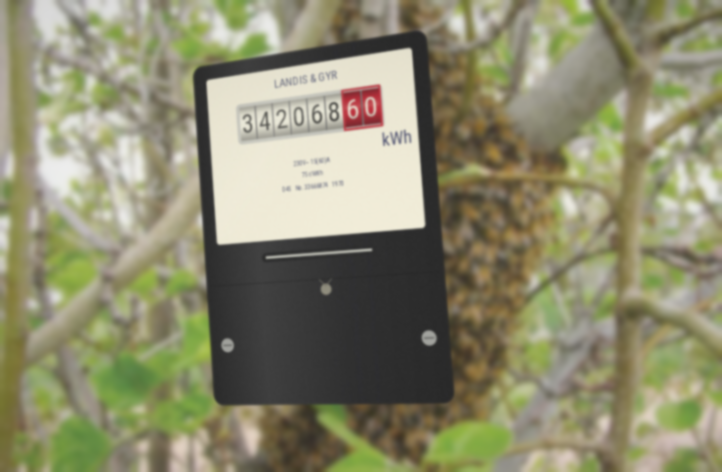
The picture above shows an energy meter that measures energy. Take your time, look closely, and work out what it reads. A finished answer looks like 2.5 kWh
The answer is 342068.60 kWh
